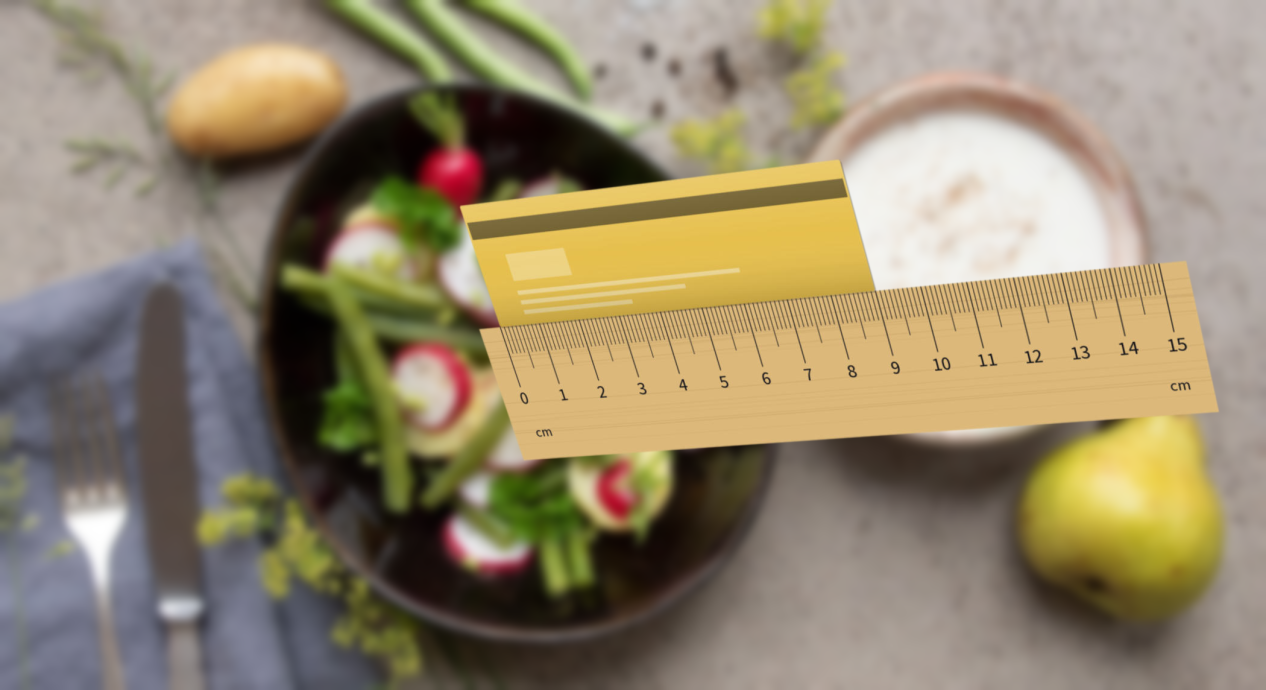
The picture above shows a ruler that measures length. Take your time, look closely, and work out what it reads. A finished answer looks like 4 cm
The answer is 9 cm
